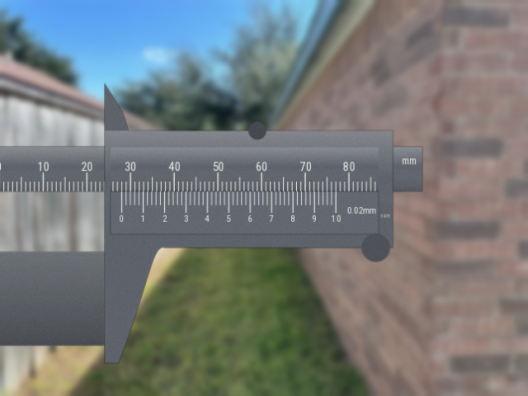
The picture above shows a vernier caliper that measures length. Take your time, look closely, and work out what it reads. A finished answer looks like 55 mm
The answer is 28.0 mm
